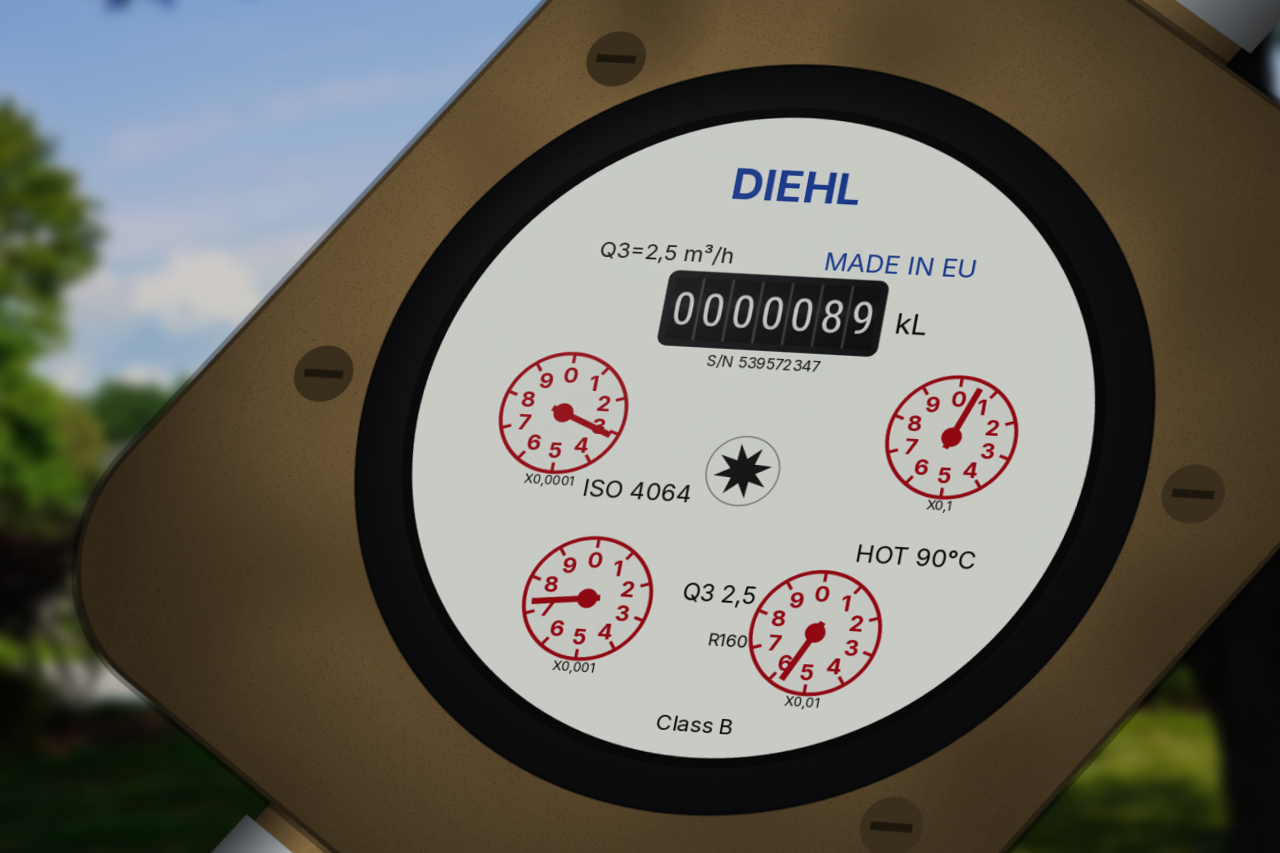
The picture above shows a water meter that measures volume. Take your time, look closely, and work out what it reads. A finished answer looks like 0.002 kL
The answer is 89.0573 kL
